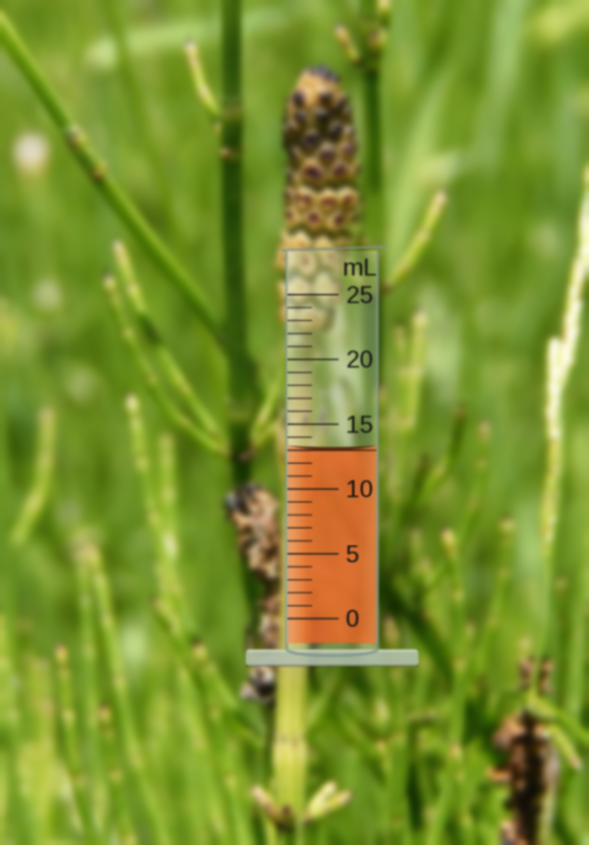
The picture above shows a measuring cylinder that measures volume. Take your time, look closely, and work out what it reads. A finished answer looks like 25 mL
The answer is 13 mL
